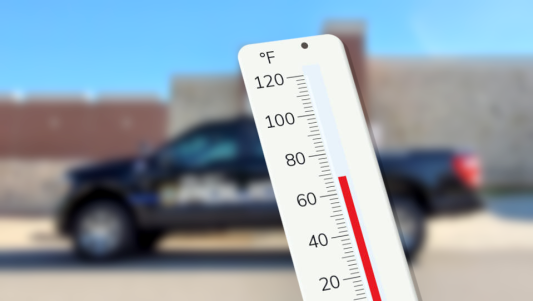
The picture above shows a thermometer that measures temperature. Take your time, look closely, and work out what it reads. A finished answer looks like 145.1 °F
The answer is 68 °F
